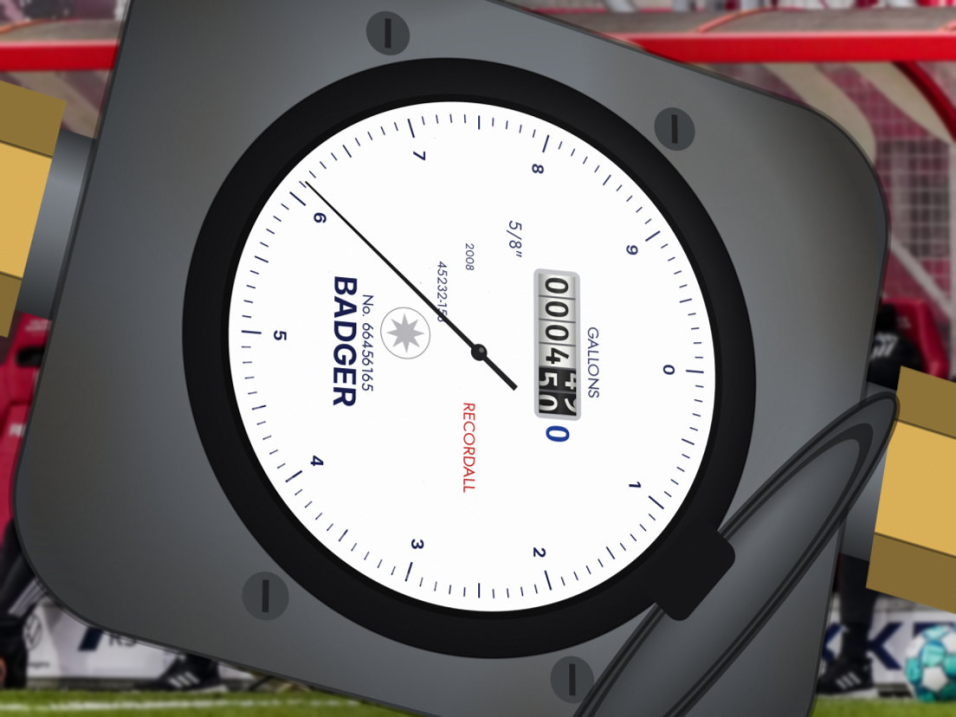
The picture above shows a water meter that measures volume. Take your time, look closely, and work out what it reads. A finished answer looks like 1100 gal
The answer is 4496.1 gal
